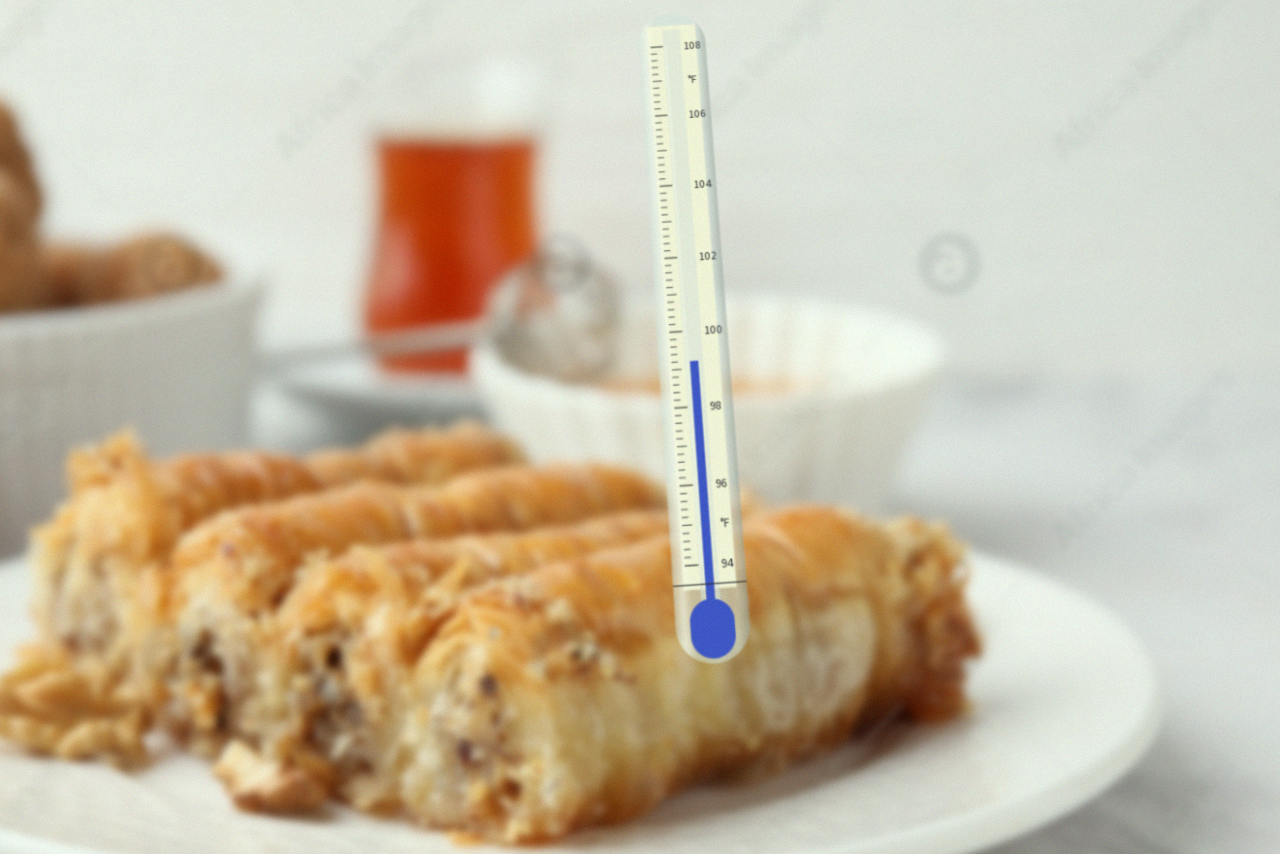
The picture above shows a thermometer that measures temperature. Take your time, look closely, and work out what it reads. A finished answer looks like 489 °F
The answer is 99.2 °F
